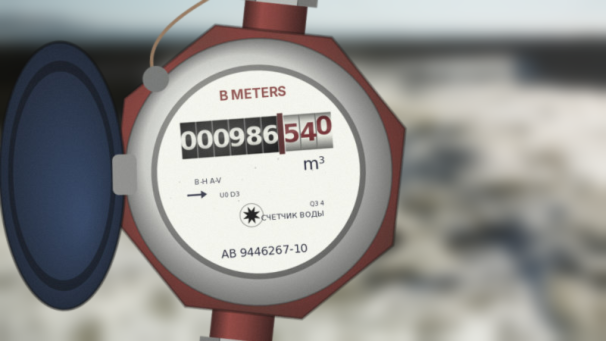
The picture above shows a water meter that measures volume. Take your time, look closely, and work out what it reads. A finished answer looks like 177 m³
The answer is 986.540 m³
